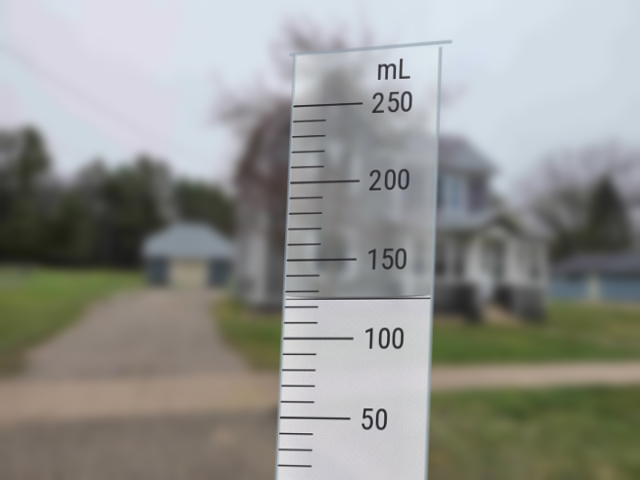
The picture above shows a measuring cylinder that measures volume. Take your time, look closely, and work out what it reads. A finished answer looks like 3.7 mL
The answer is 125 mL
